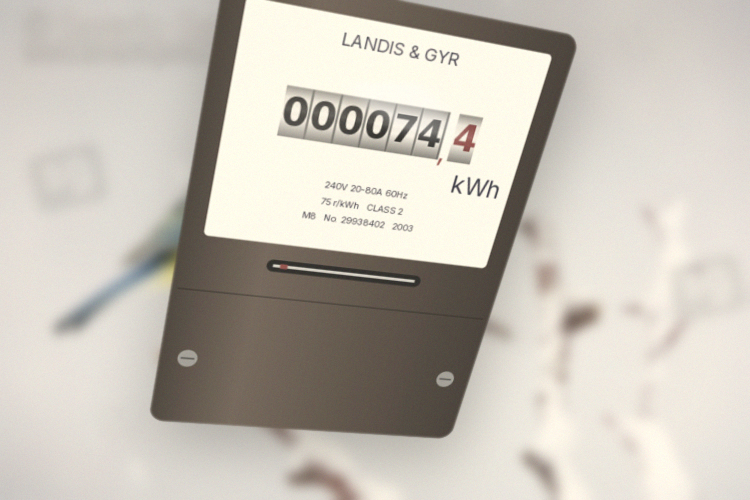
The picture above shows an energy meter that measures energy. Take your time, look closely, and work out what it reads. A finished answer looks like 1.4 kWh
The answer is 74.4 kWh
